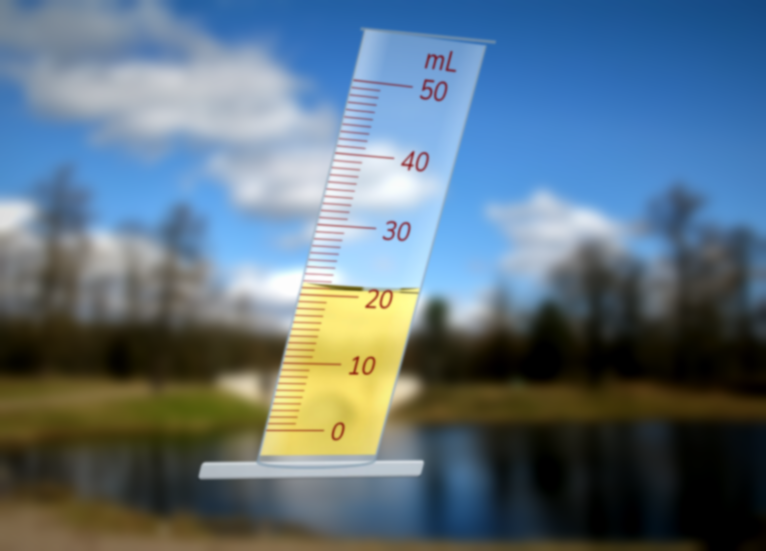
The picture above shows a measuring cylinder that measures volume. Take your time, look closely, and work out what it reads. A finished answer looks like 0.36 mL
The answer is 21 mL
